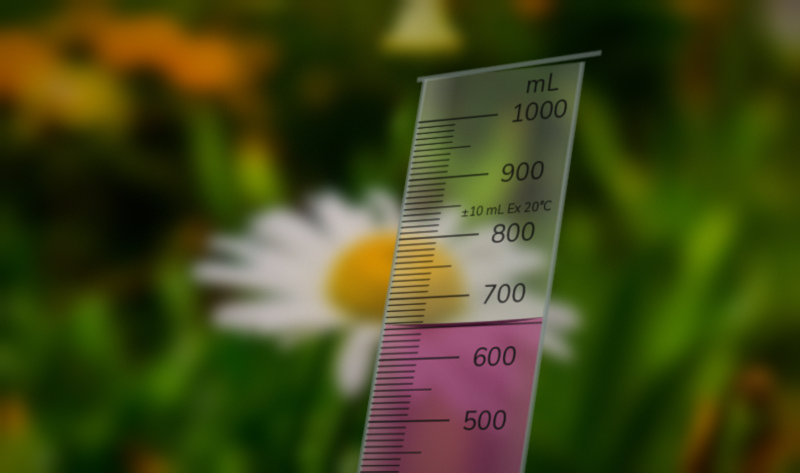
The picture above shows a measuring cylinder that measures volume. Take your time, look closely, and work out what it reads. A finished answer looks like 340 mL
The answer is 650 mL
